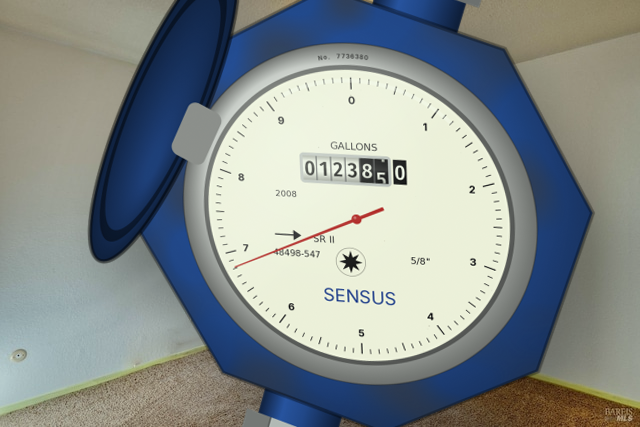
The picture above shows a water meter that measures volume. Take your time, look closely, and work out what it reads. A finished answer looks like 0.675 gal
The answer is 123846.8 gal
